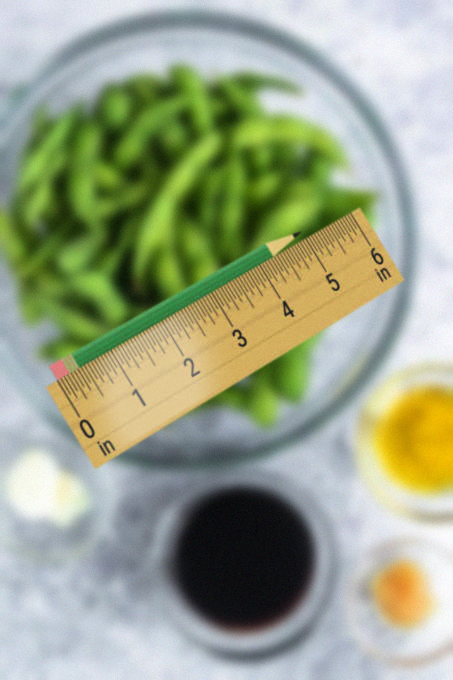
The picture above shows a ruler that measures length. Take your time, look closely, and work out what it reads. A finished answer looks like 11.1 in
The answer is 5 in
